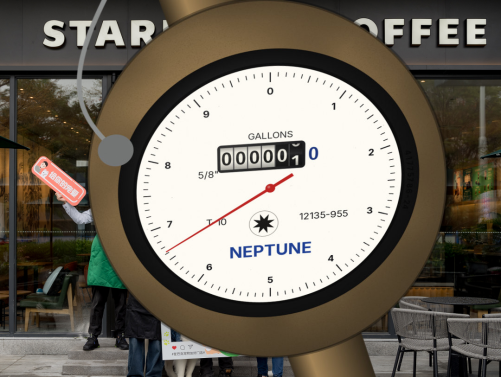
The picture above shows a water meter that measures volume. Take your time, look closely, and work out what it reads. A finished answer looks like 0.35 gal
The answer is 6.6 gal
